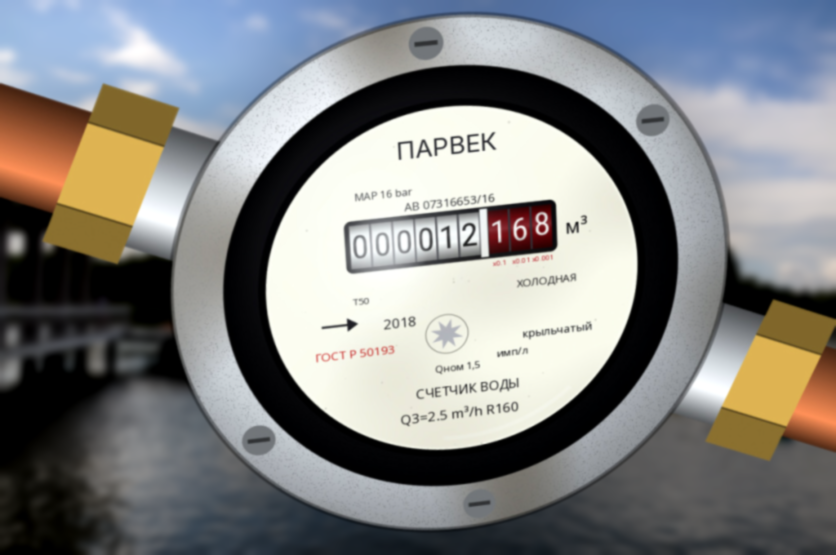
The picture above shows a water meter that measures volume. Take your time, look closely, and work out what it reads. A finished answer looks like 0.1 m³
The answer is 12.168 m³
